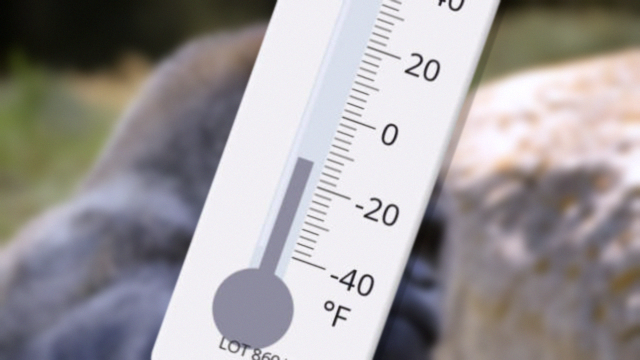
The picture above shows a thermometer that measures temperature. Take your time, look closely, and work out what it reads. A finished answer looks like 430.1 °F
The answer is -14 °F
